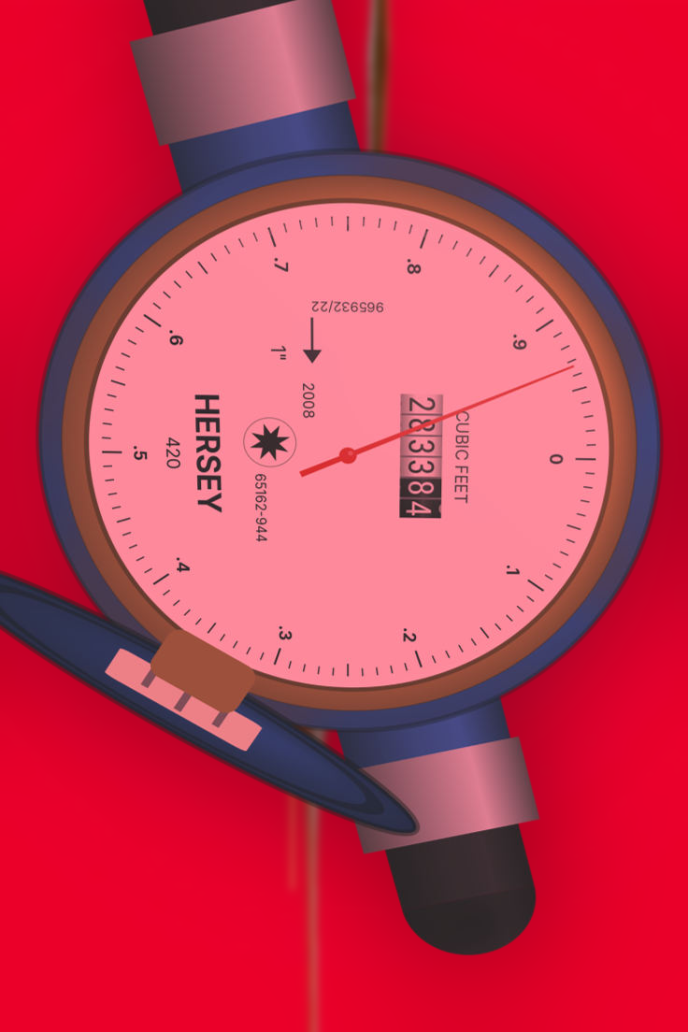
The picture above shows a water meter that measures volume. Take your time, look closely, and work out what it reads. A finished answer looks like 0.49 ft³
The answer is 283383.93 ft³
